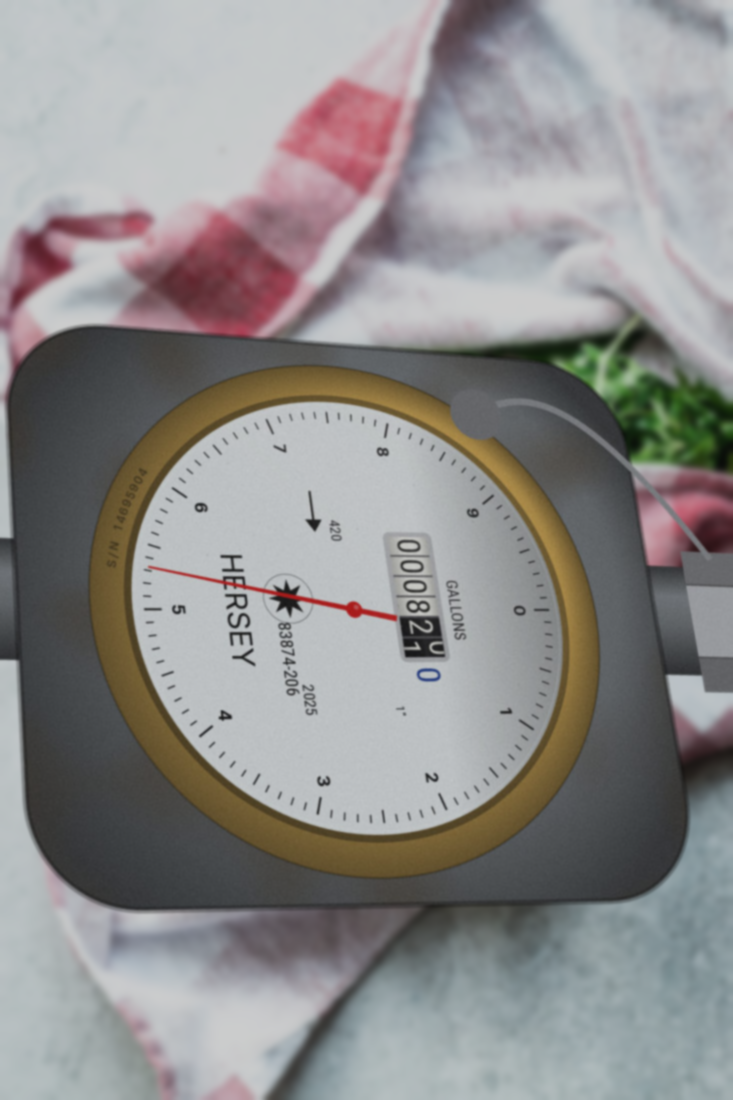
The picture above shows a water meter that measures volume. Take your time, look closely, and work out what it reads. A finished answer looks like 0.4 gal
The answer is 8205.3 gal
